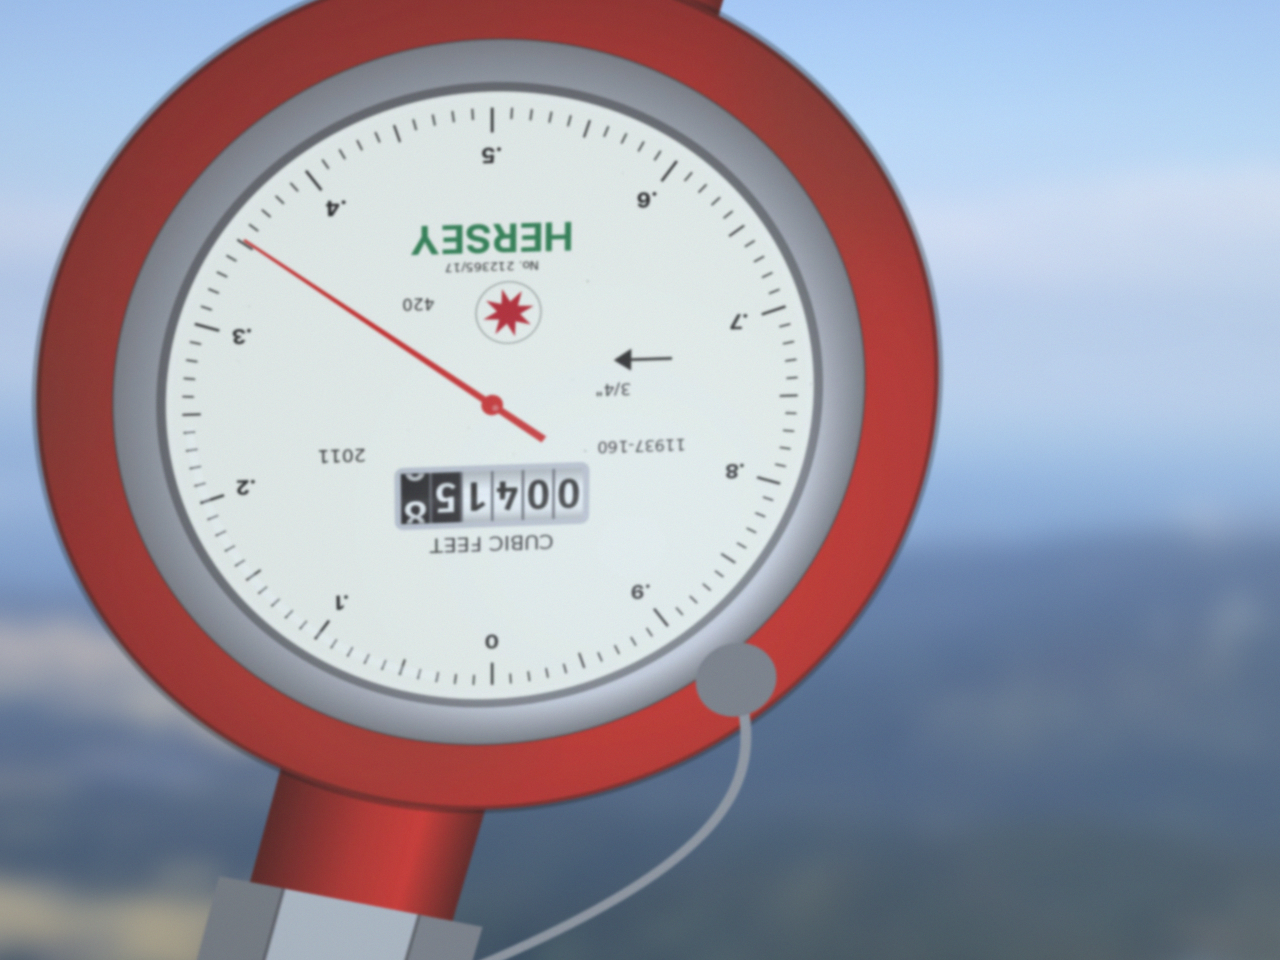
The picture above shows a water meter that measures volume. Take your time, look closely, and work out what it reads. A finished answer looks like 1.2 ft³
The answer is 4158.35 ft³
